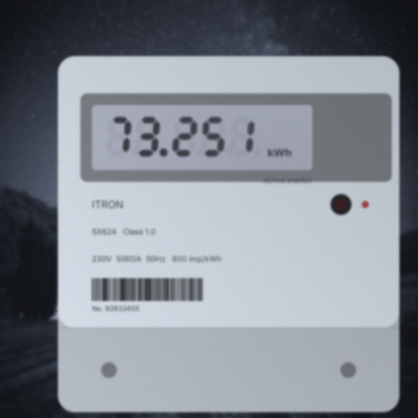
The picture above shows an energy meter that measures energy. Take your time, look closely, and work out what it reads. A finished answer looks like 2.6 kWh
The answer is 73.251 kWh
